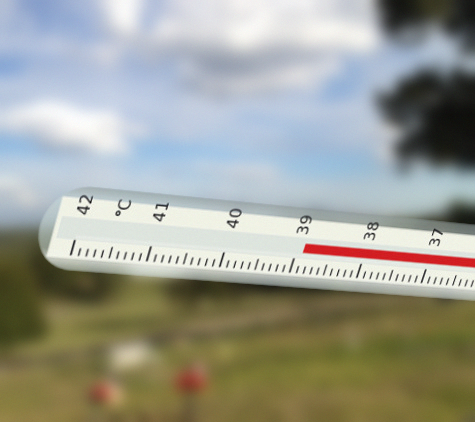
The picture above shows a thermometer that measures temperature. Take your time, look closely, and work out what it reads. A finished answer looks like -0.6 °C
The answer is 38.9 °C
